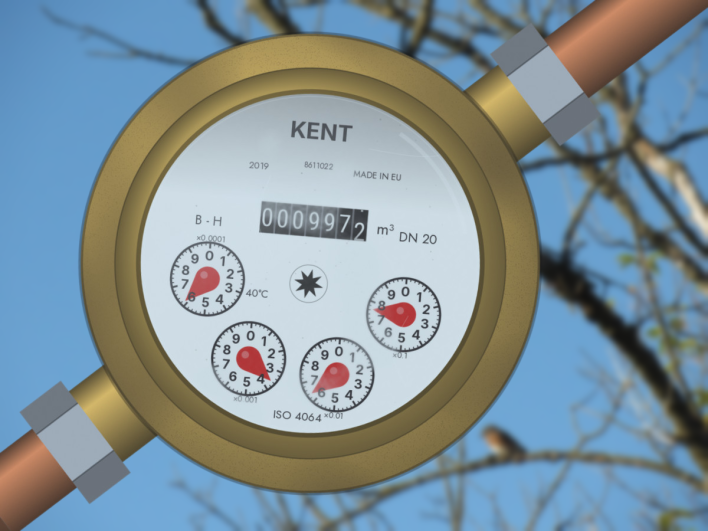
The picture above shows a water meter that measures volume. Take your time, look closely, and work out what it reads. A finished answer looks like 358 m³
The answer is 9971.7636 m³
